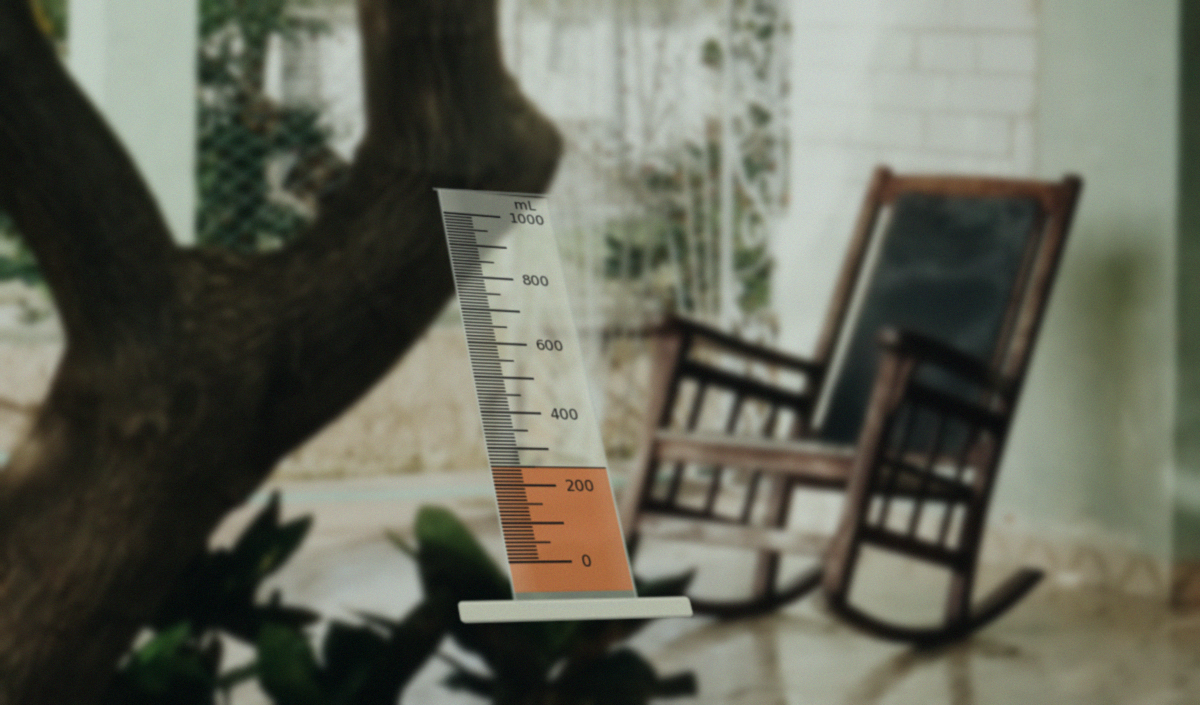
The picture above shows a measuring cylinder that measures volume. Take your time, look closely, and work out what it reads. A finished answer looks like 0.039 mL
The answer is 250 mL
